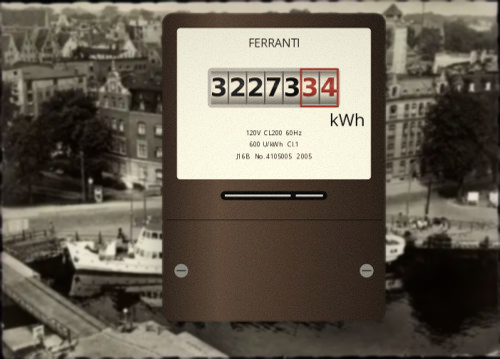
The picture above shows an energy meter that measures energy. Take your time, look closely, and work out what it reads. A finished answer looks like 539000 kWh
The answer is 32273.34 kWh
